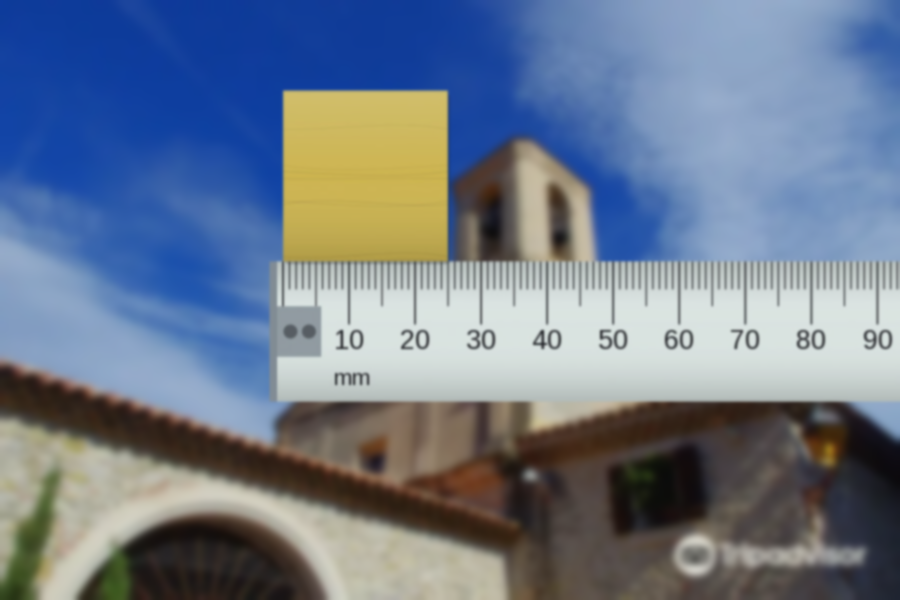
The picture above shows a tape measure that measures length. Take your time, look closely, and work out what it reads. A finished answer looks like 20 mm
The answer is 25 mm
